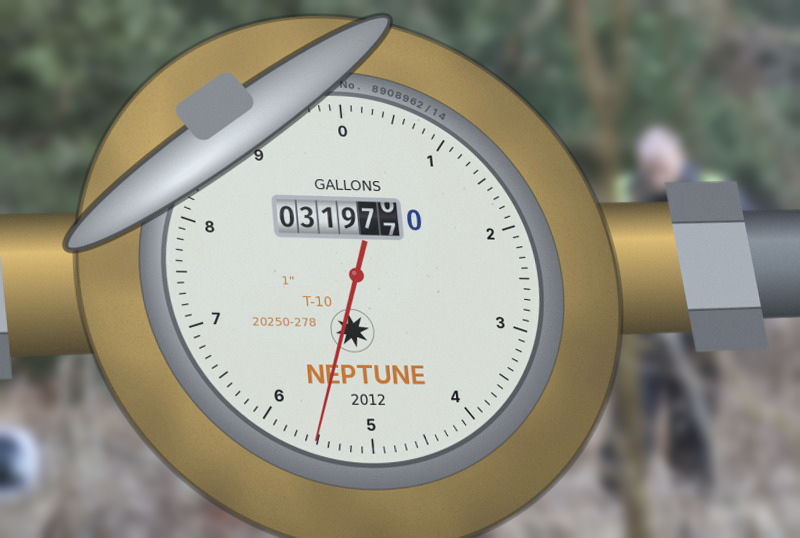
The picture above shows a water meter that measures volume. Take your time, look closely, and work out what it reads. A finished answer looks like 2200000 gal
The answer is 319765.5 gal
